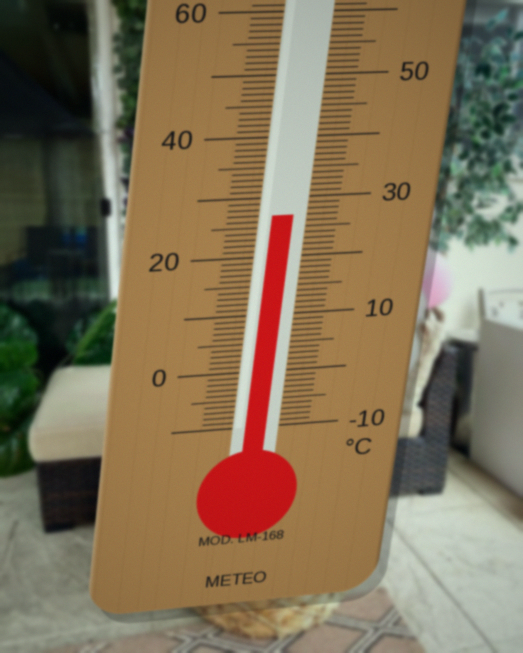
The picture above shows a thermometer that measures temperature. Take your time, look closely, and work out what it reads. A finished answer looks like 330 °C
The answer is 27 °C
